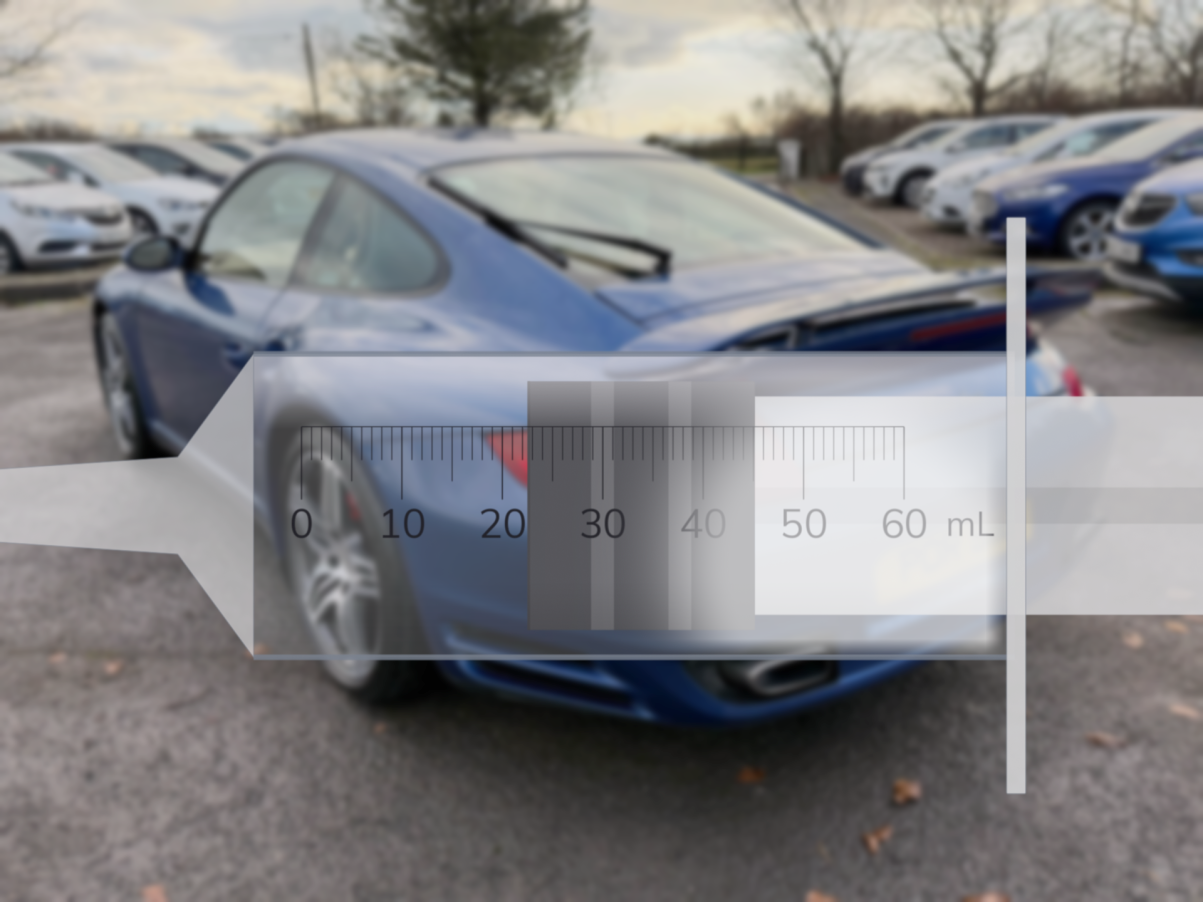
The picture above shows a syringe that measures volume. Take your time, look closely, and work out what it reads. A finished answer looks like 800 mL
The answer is 22.5 mL
